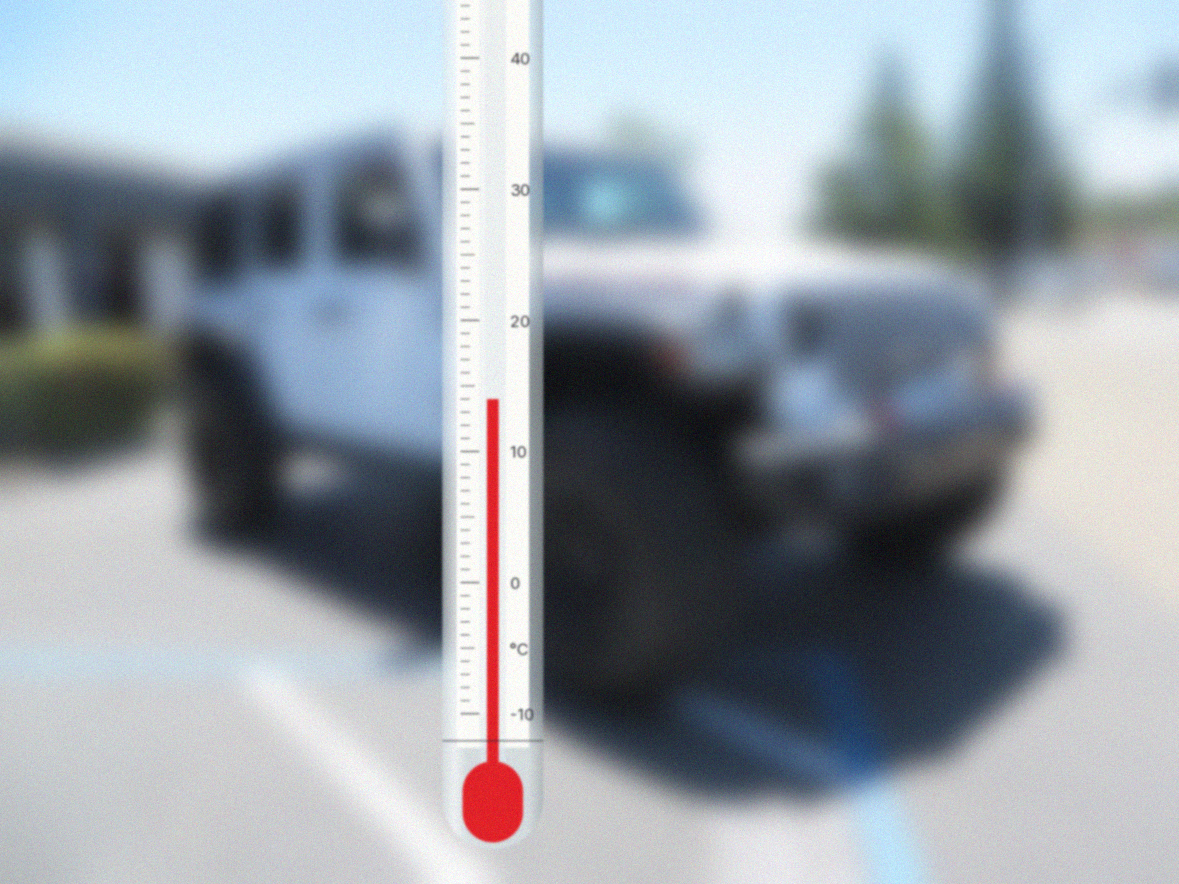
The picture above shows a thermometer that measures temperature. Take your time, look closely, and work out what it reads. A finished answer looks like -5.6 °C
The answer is 14 °C
